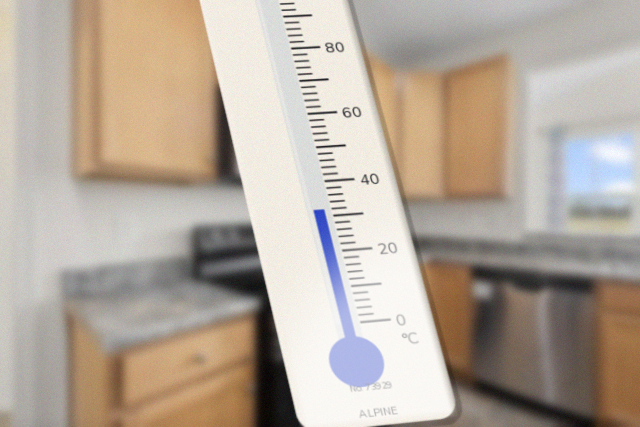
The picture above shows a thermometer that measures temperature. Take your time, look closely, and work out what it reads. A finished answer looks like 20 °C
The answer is 32 °C
